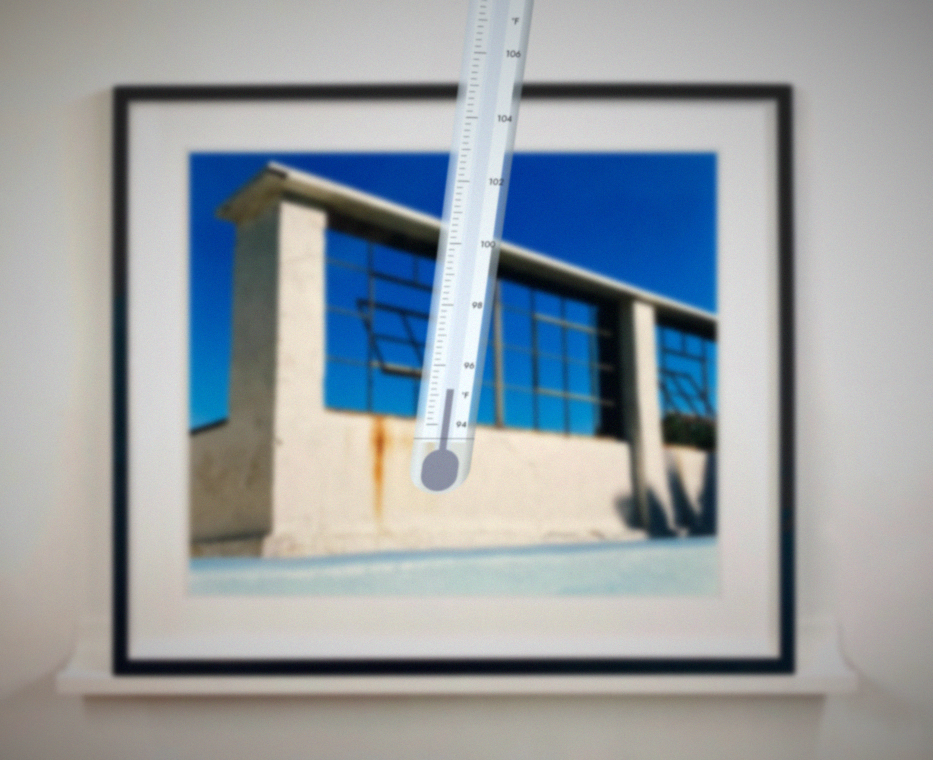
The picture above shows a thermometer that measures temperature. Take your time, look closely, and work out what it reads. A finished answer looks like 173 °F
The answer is 95.2 °F
